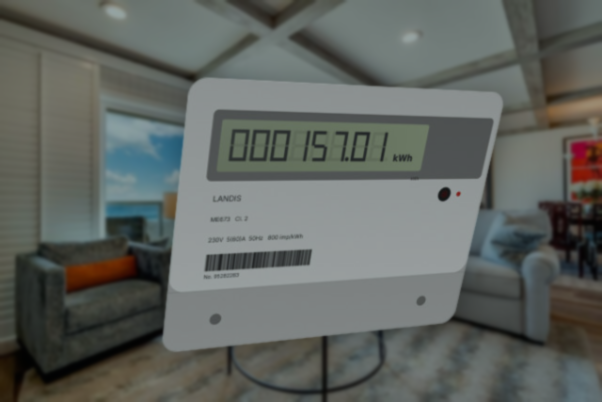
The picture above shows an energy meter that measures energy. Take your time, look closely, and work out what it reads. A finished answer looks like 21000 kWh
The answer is 157.01 kWh
